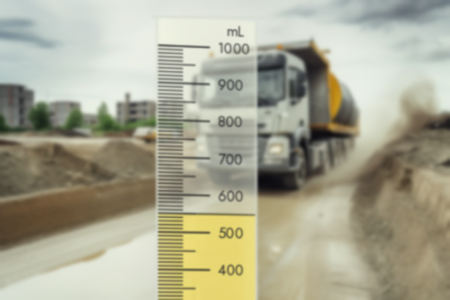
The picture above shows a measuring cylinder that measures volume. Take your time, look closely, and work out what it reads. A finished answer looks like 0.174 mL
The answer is 550 mL
